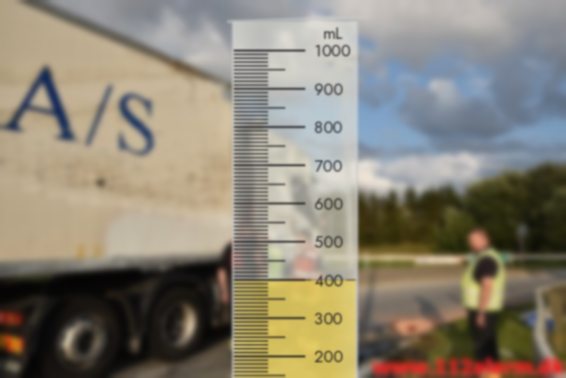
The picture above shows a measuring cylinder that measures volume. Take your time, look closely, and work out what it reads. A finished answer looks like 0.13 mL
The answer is 400 mL
